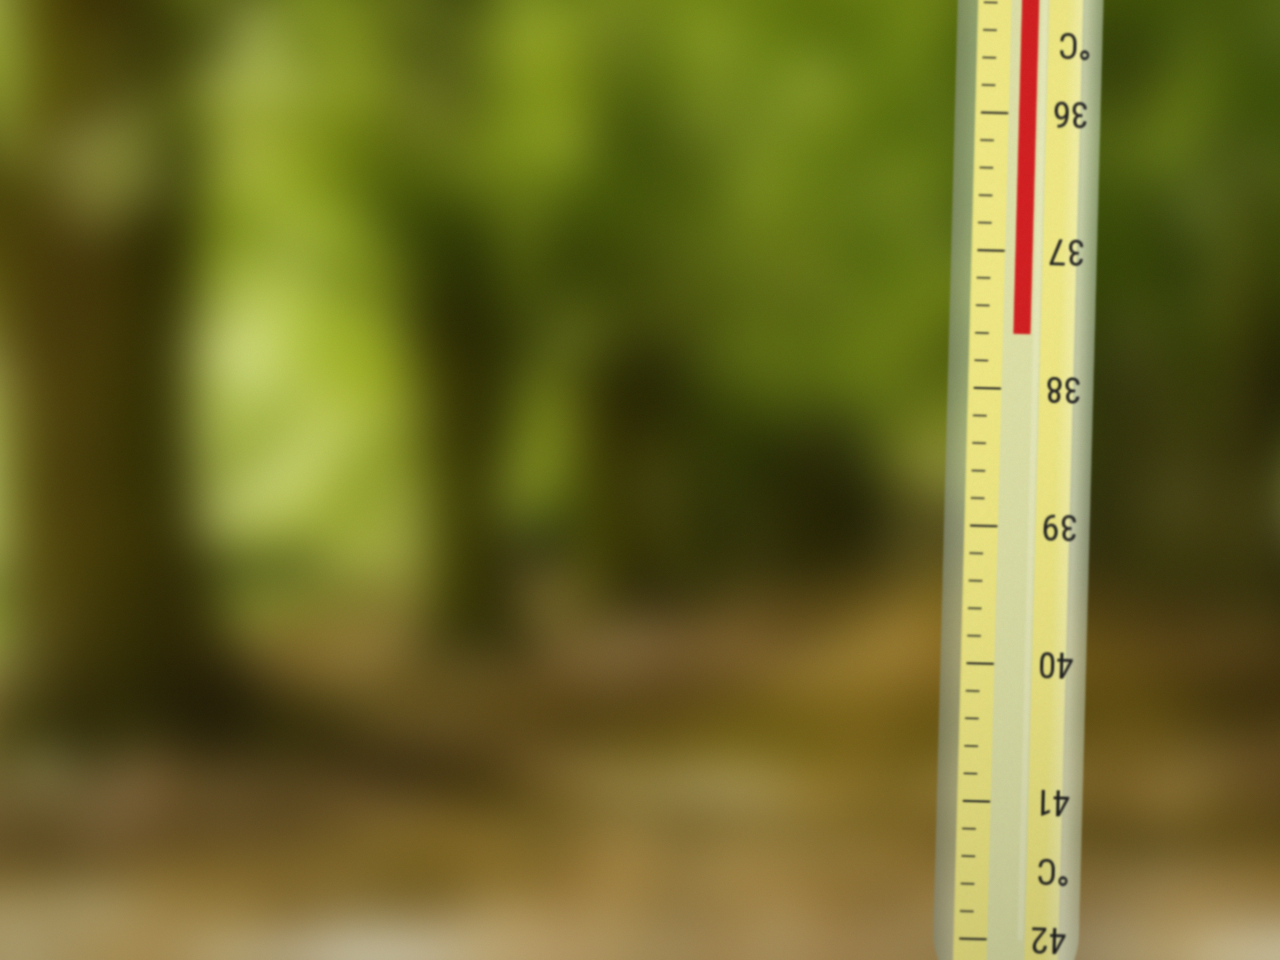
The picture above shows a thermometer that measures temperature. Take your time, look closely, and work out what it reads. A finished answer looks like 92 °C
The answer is 37.6 °C
